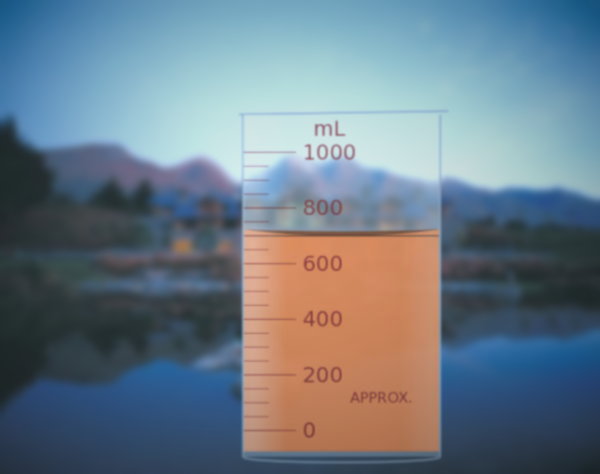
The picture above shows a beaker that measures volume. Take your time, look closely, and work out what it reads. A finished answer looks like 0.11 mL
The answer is 700 mL
